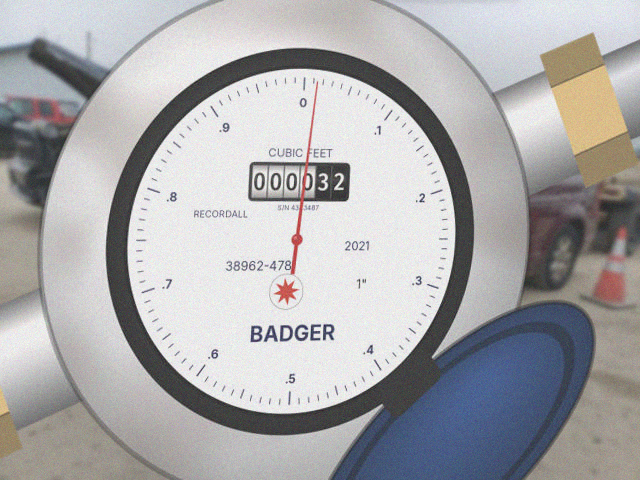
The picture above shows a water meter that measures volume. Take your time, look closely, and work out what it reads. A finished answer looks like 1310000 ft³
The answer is 32.01 ft³
